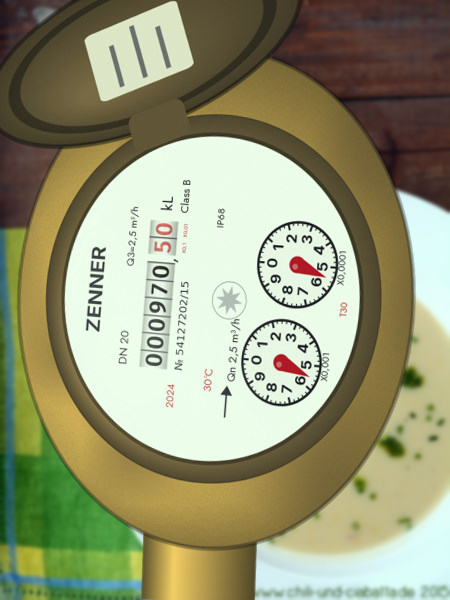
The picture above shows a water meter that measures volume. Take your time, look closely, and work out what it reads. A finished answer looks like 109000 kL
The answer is 970.5055 kL
